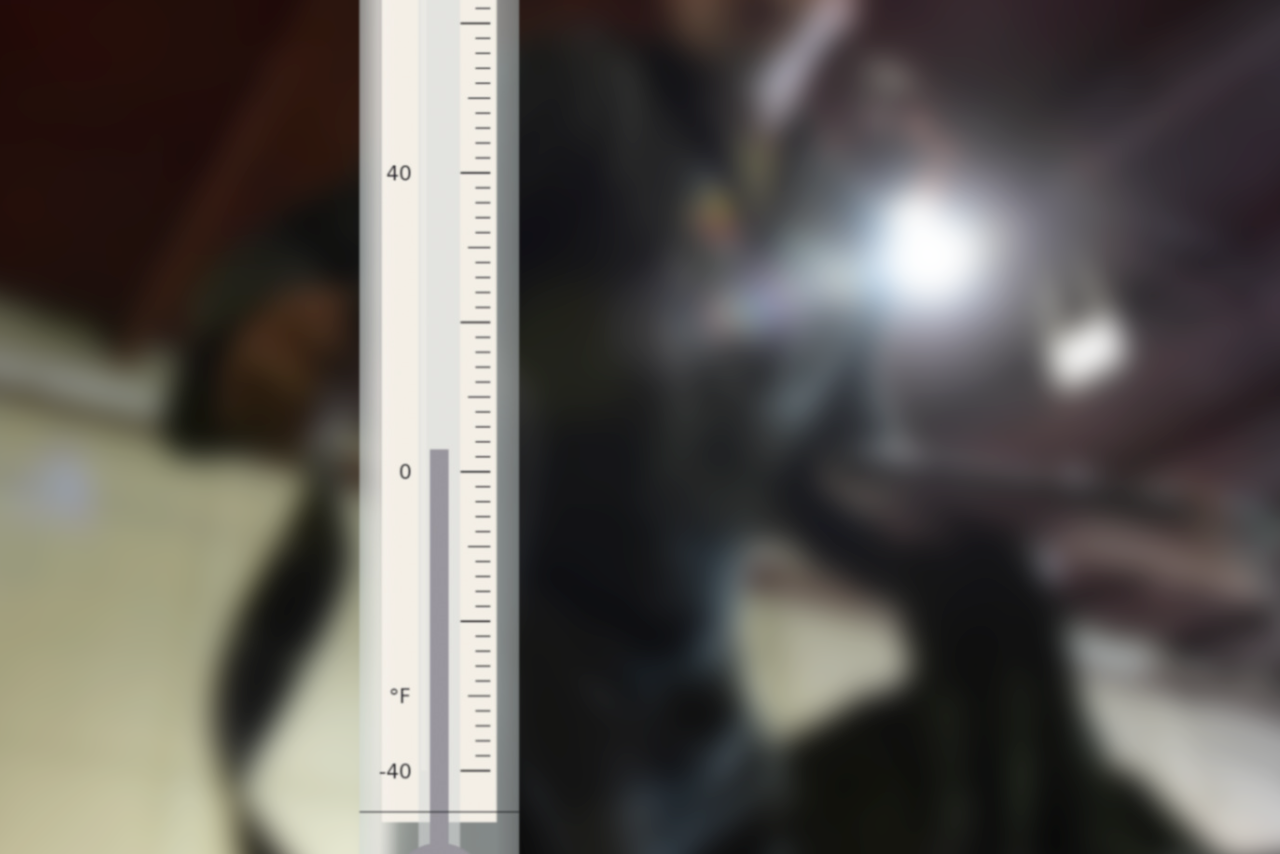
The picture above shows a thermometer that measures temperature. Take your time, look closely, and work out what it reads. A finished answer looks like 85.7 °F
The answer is 3 °F
